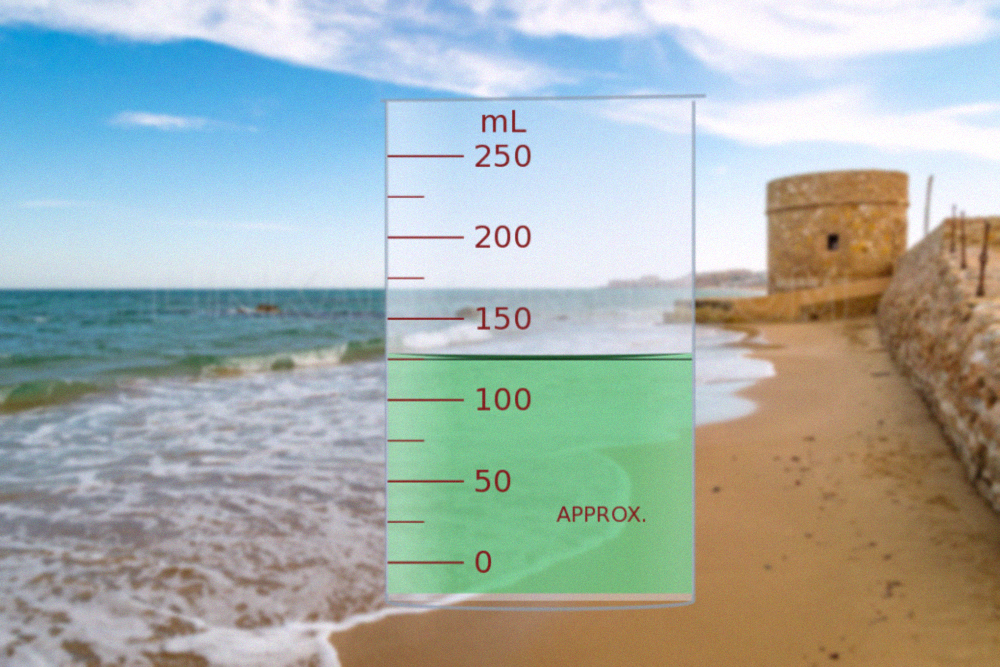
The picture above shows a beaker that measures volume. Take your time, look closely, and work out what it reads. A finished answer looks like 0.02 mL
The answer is 125 mL
